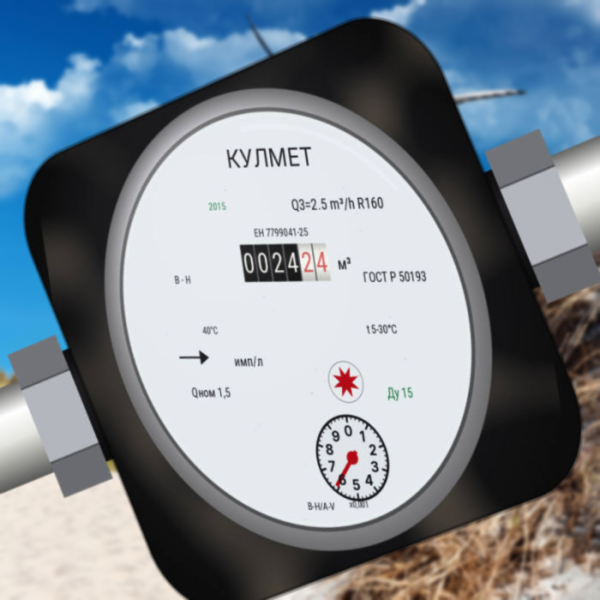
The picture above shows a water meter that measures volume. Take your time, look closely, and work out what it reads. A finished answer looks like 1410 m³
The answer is 24.246 m³
